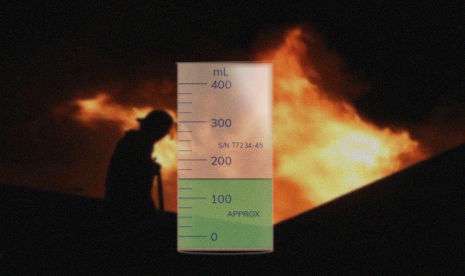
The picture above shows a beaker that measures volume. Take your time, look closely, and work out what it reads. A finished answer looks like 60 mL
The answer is 150 mL
